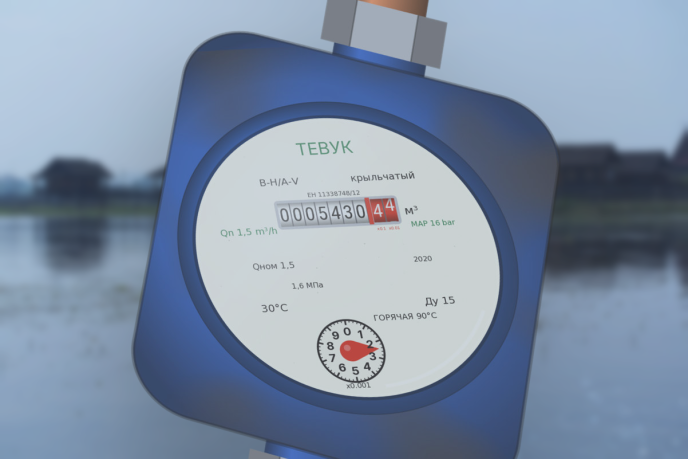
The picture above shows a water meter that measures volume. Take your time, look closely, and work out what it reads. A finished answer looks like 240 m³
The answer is 5430.442 m³
